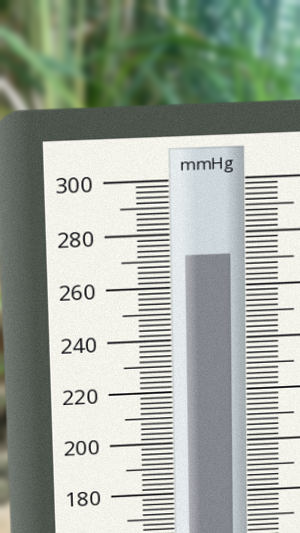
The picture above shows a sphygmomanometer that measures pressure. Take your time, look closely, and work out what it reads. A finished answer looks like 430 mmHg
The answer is 272 mmHg
